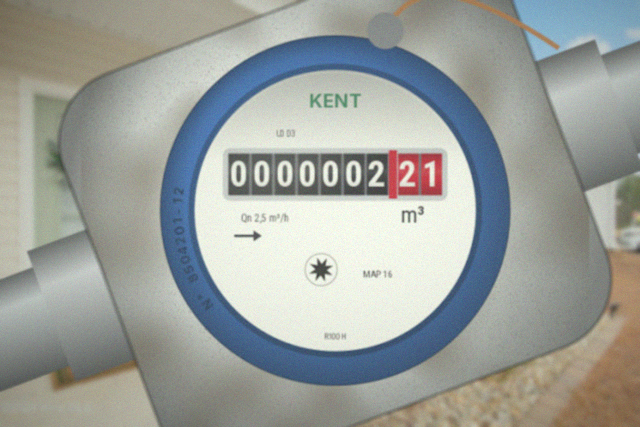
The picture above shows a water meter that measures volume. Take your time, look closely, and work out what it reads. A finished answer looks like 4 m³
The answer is 2.21 m³
